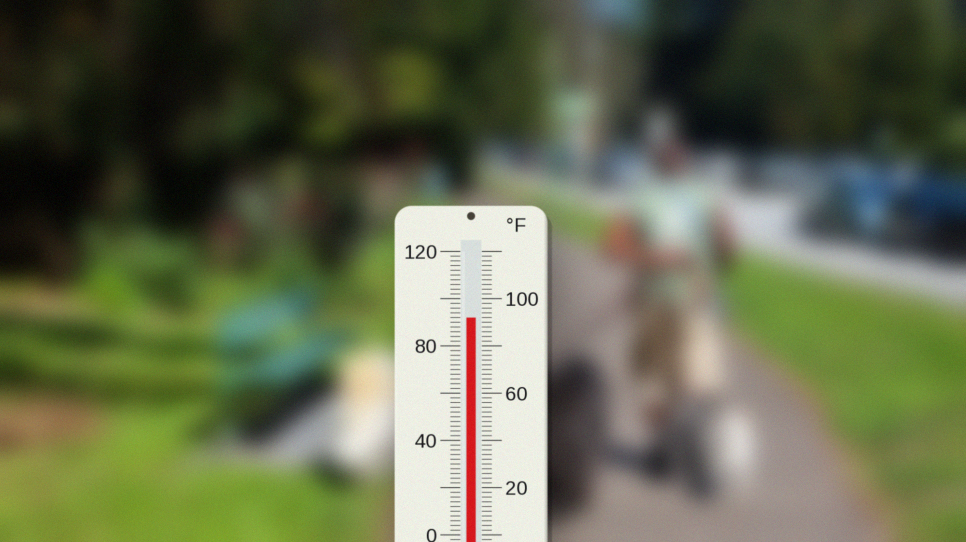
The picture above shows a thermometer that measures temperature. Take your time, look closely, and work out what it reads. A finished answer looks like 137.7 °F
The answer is 92 °F
